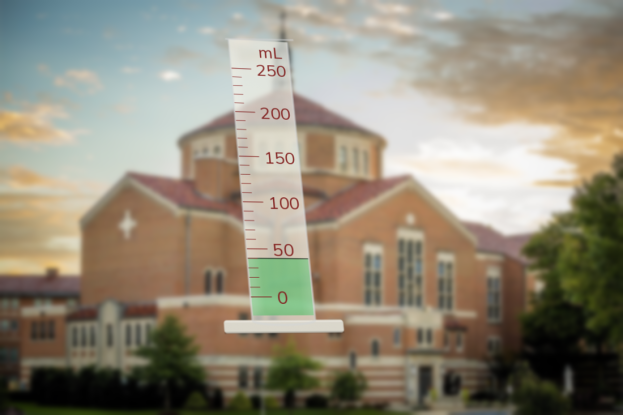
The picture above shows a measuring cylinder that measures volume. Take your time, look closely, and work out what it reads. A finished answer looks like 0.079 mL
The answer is 40 mL
